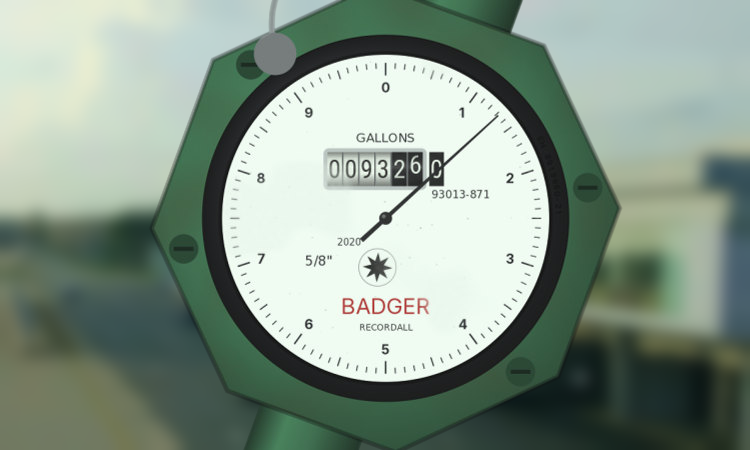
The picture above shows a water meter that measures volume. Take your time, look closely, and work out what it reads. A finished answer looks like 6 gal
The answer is 93261.3 gal
